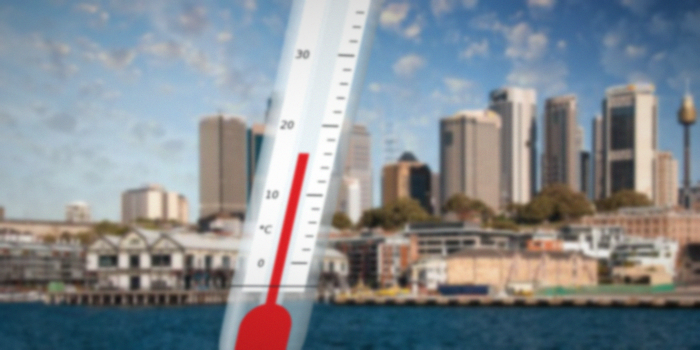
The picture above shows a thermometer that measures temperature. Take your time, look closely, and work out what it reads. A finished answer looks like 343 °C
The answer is 16 °C
